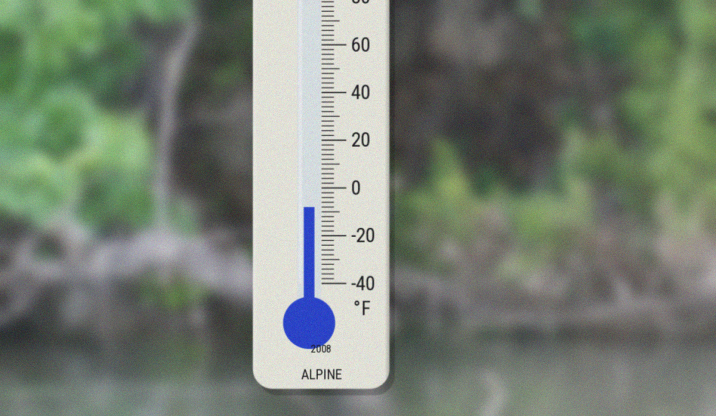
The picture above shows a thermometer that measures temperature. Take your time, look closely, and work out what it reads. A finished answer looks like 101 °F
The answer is -8 °F
